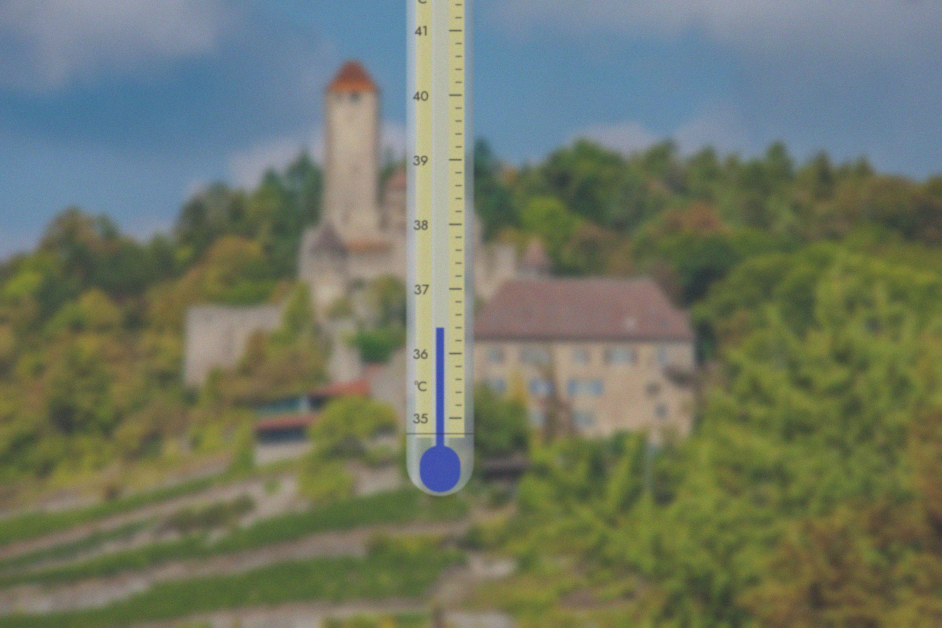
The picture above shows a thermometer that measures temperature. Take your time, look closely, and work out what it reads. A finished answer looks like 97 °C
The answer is 36.4 °C
